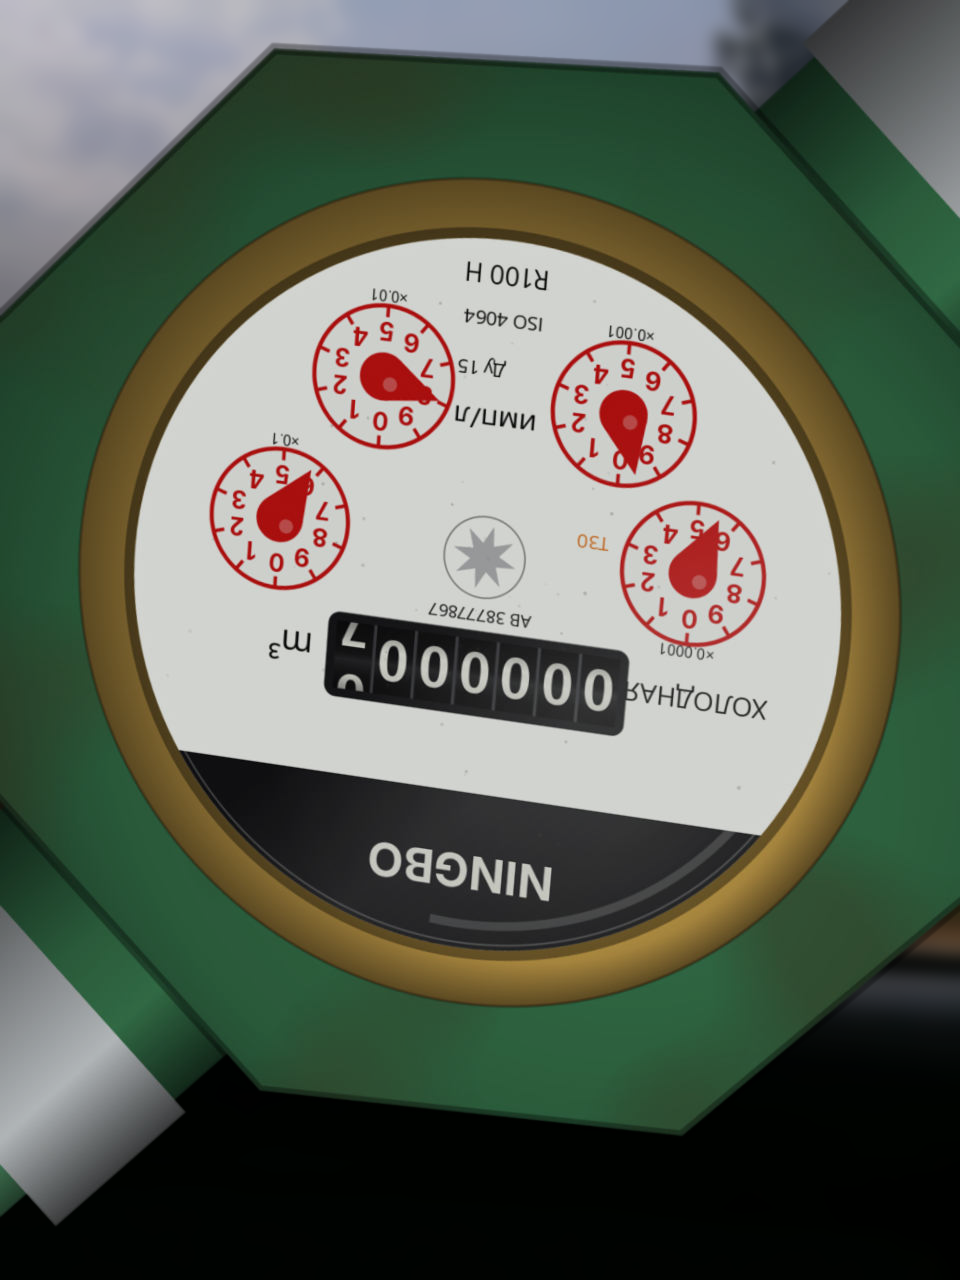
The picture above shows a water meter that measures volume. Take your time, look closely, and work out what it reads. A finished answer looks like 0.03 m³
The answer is 6.5795 m³
